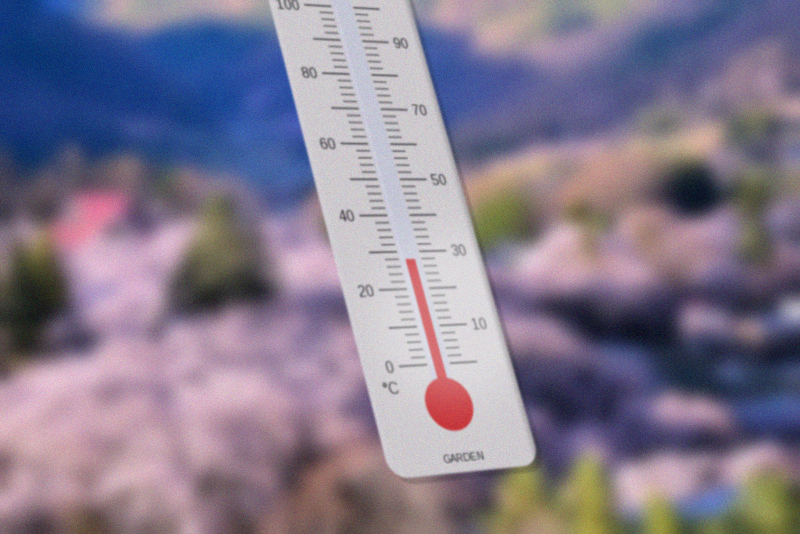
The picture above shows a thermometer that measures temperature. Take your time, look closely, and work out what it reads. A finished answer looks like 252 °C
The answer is 28 °C
